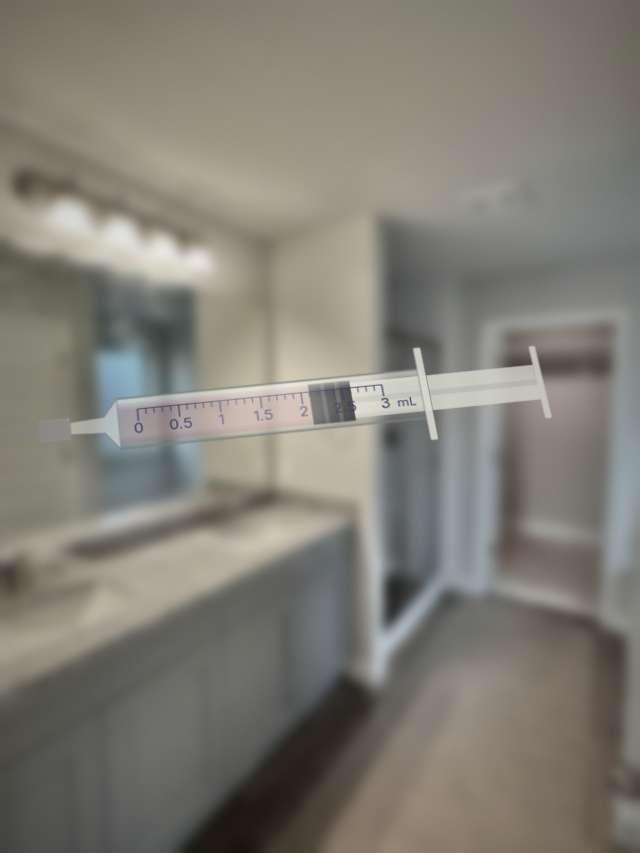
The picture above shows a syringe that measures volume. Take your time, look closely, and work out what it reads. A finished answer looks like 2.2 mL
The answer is 2.1 mL
